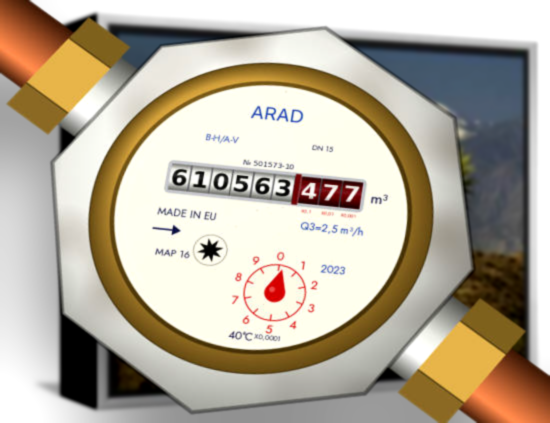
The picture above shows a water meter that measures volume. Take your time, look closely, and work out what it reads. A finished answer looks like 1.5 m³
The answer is 610563.4770 m³
